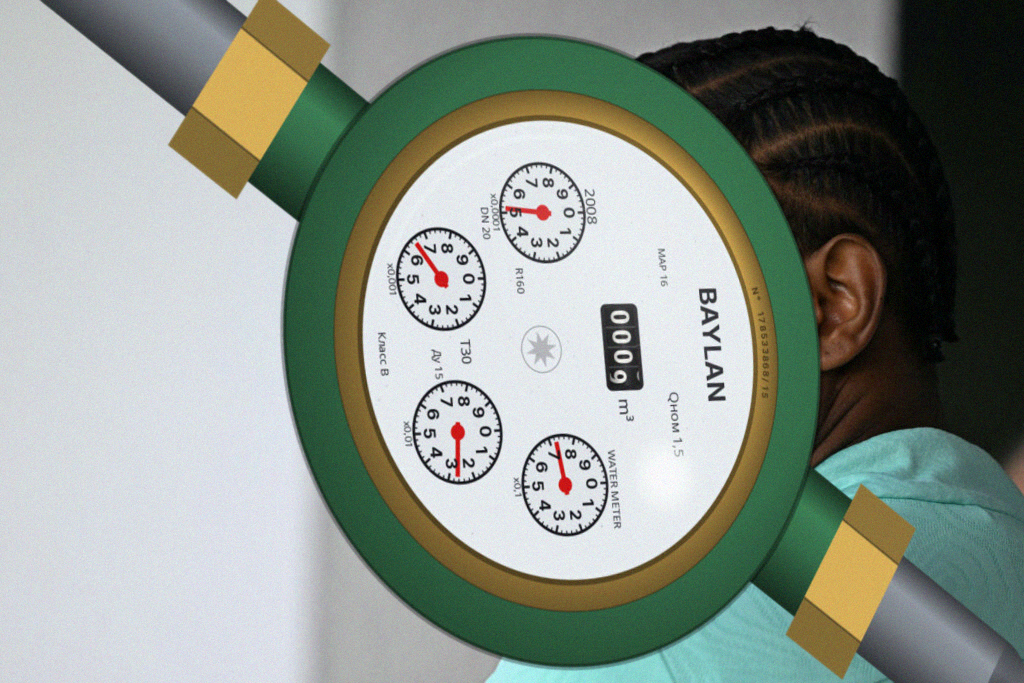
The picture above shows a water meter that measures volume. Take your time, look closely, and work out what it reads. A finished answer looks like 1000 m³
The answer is 8.7265 m³
